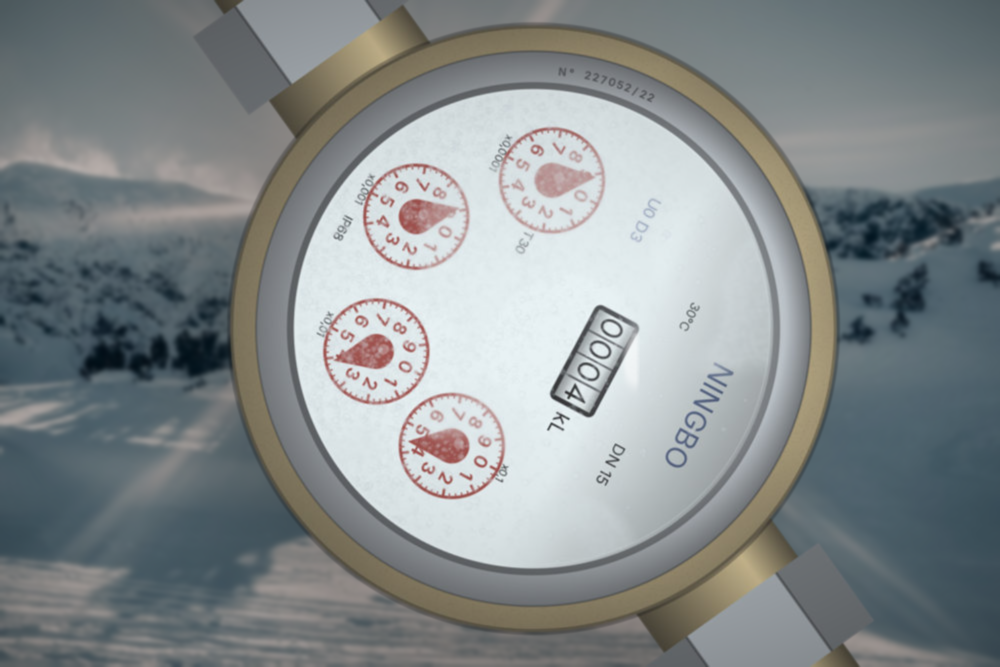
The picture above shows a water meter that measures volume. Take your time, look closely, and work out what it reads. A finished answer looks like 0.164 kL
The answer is 4.4389 kL
